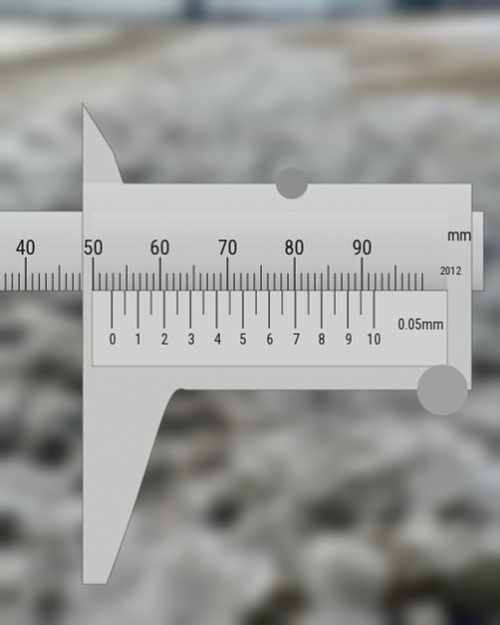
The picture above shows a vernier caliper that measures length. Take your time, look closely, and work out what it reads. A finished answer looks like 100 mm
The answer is 52.8 mm
